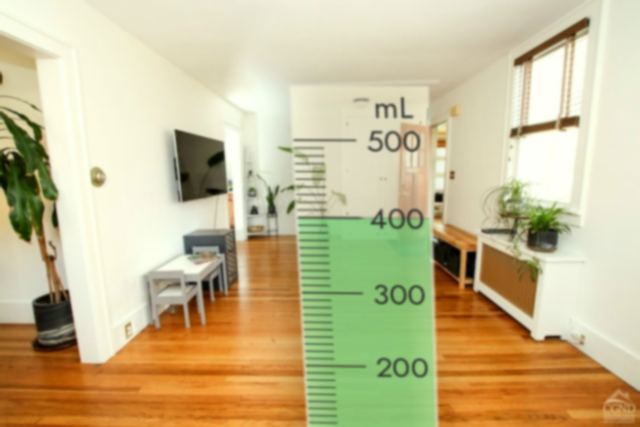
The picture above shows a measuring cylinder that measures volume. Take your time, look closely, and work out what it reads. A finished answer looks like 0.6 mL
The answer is 400 mL
